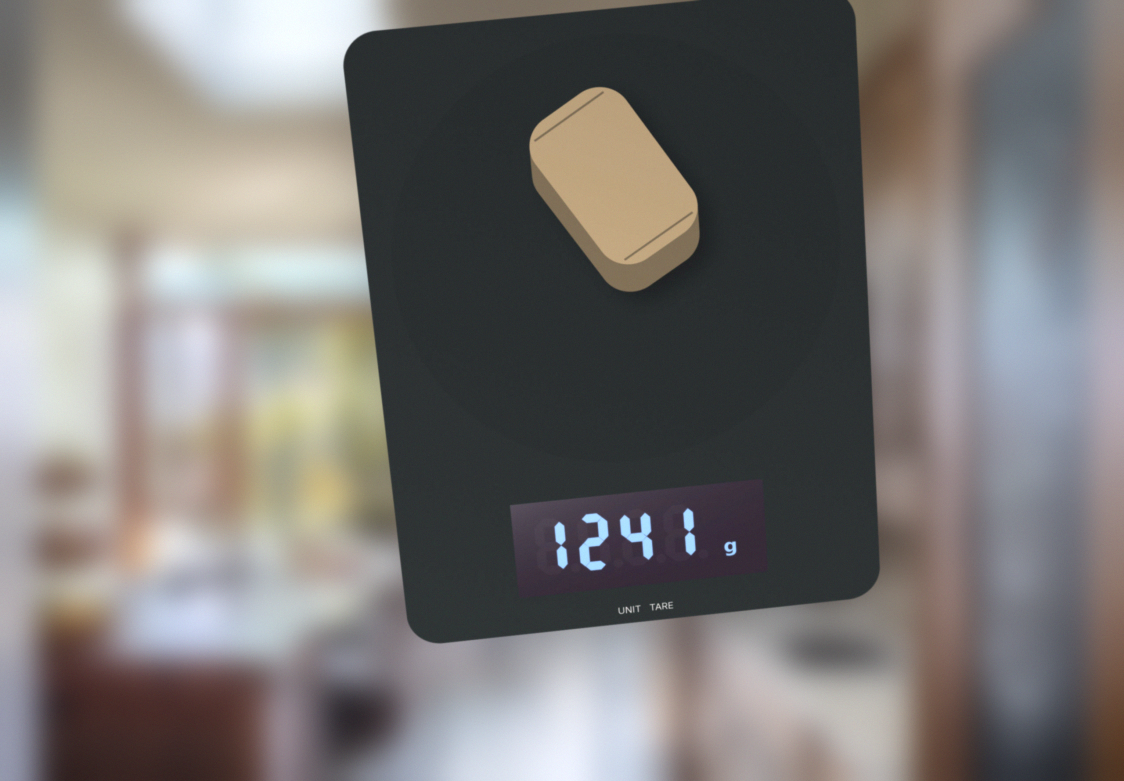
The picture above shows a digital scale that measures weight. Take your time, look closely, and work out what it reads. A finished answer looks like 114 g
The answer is 1241 g
